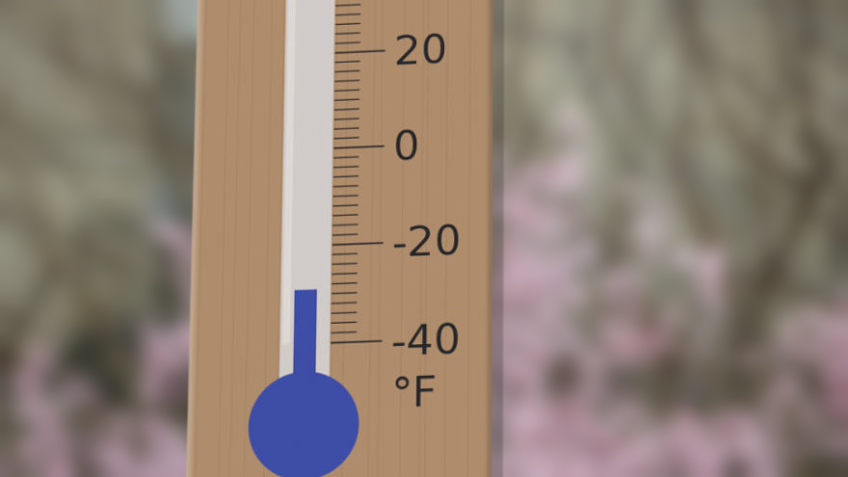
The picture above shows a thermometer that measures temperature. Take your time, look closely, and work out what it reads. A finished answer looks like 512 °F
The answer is -29 °F
